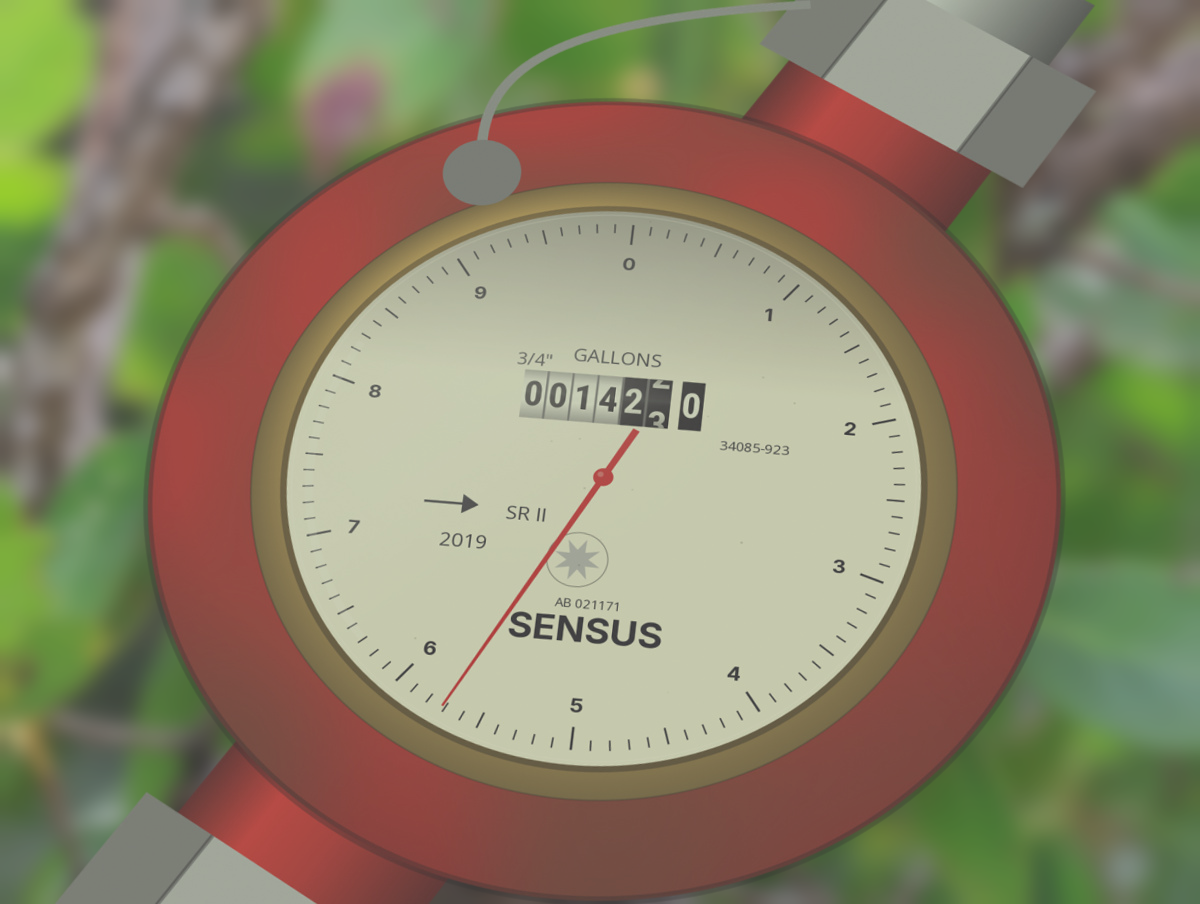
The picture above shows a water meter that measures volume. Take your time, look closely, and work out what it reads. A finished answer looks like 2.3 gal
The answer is 14225.7 gal
